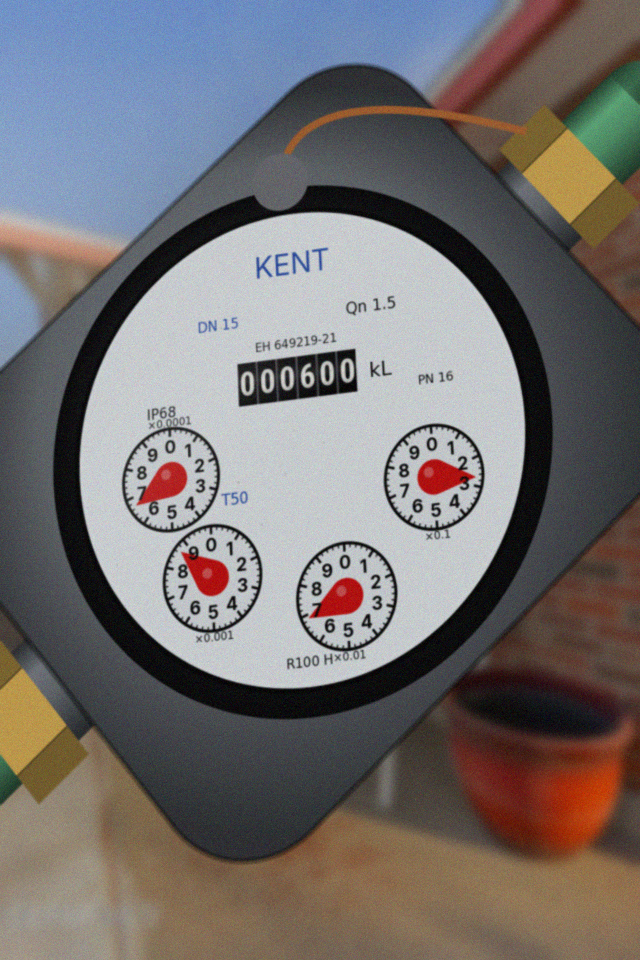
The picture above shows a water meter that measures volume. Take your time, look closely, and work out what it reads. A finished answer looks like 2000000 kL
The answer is 600.2686 kL
